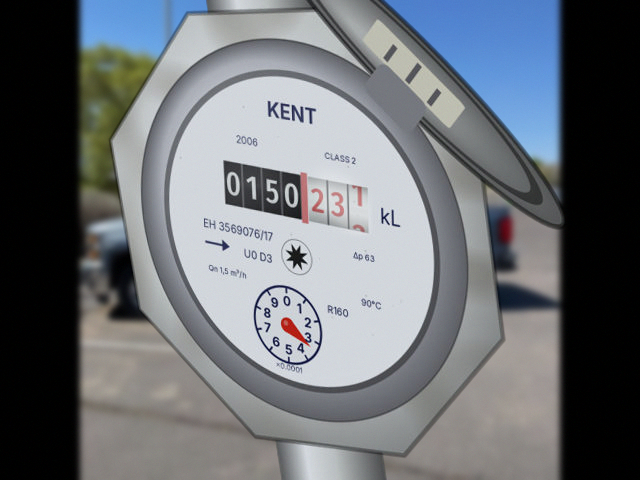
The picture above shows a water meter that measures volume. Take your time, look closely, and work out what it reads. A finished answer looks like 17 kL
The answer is 150.2313 kL
